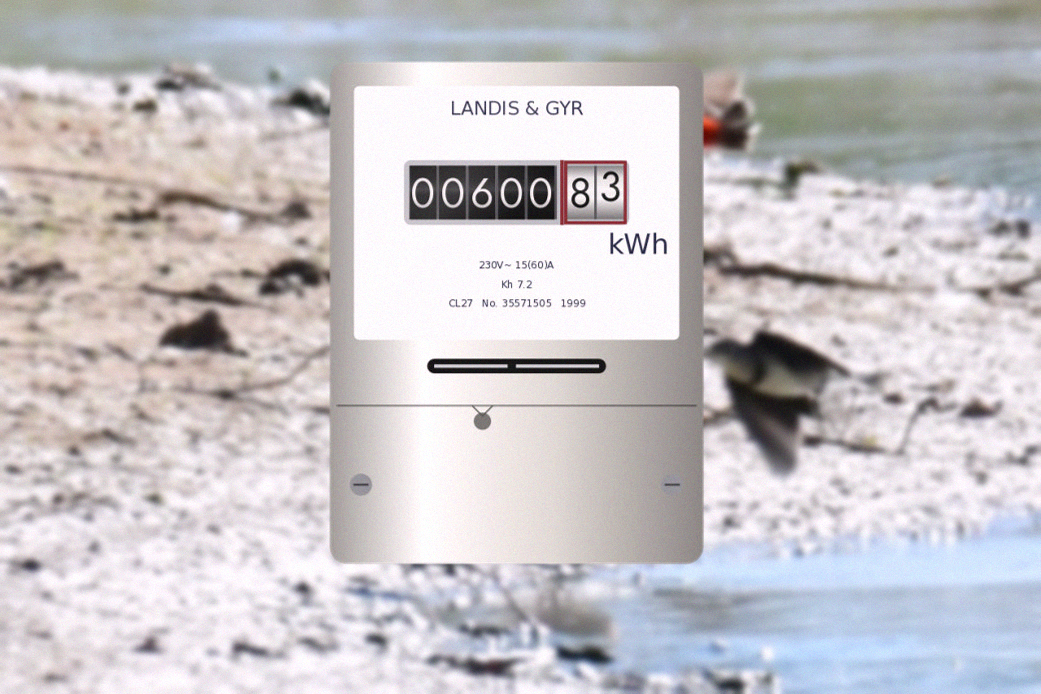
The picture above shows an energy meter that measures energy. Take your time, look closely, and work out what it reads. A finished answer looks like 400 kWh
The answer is 600.83 kWh
